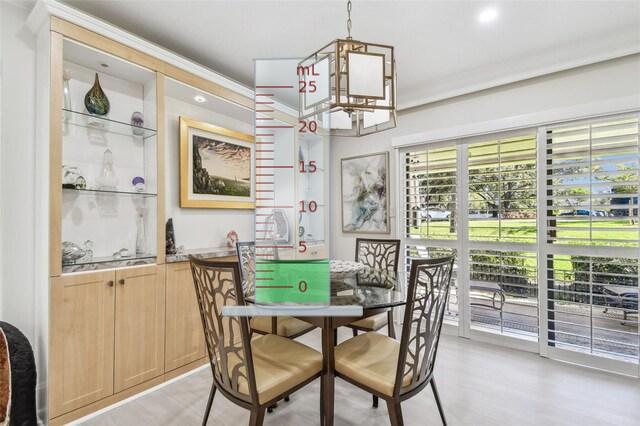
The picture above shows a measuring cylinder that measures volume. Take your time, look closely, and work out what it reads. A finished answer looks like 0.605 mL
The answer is 3 mL
